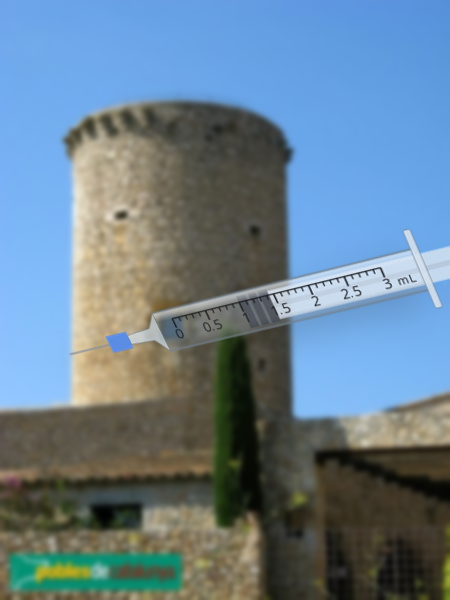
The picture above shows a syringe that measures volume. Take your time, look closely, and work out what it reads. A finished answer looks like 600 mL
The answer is 1 mL
